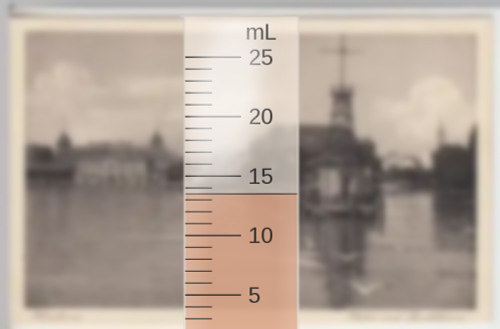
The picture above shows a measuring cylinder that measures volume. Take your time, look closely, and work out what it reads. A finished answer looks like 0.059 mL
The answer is 13.5 mL
